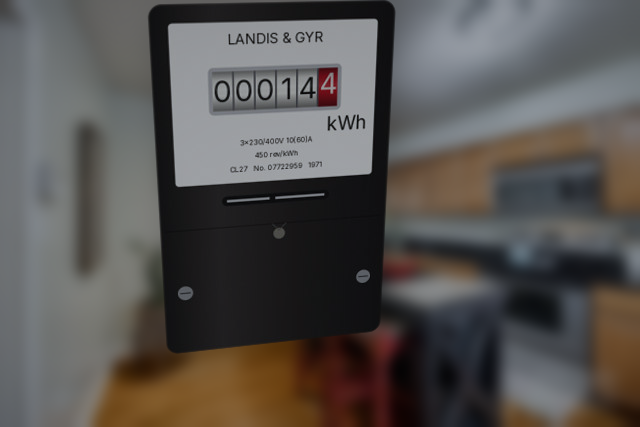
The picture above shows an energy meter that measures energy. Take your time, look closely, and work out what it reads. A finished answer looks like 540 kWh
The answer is 14.4 kWh
